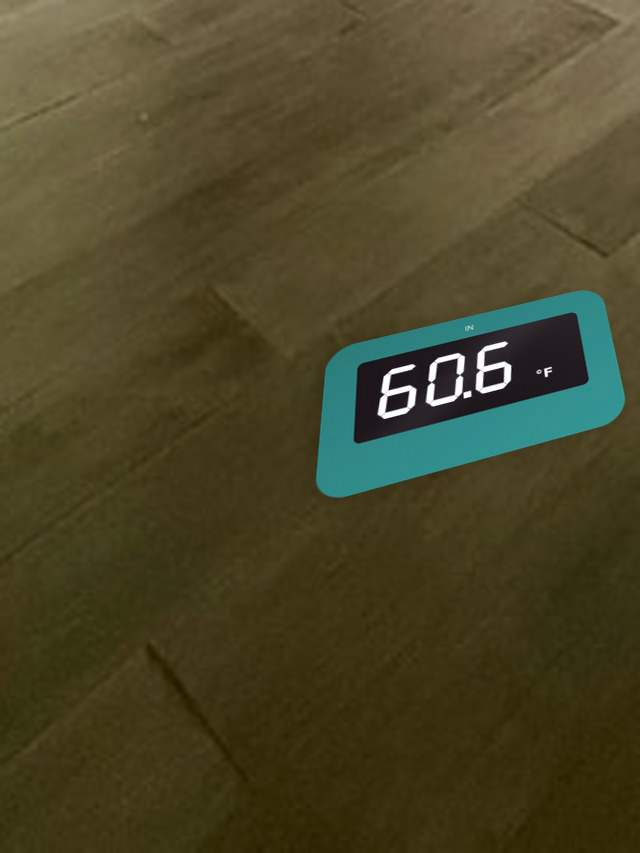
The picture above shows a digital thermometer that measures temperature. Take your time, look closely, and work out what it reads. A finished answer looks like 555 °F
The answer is 60.6 °F
